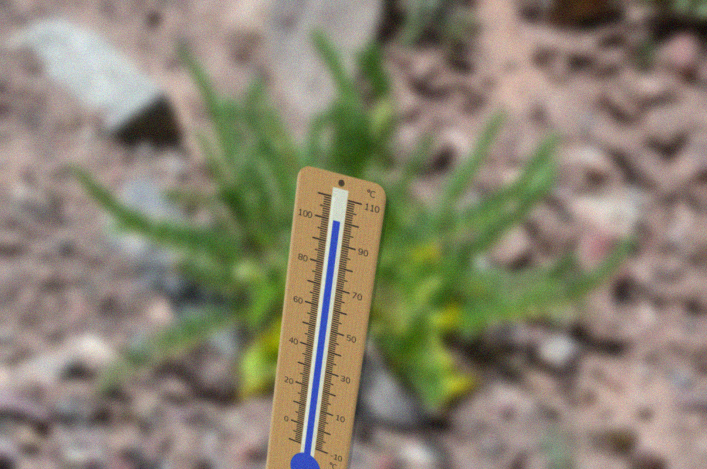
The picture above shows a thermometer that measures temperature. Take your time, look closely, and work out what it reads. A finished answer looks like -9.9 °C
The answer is 100 °C
